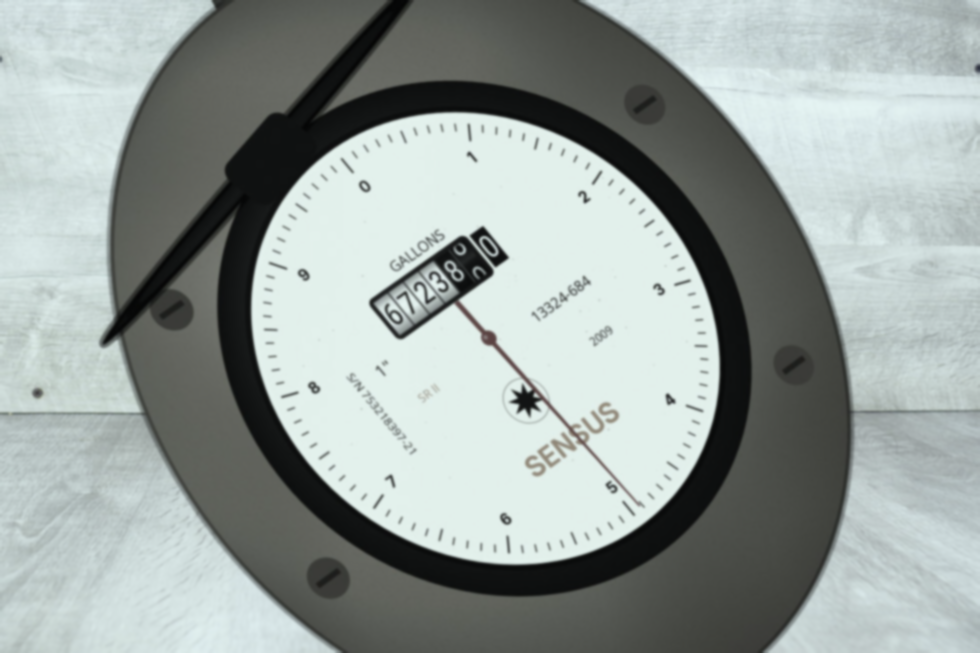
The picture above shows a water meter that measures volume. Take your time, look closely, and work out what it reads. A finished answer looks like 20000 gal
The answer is 6723884.9 gal
